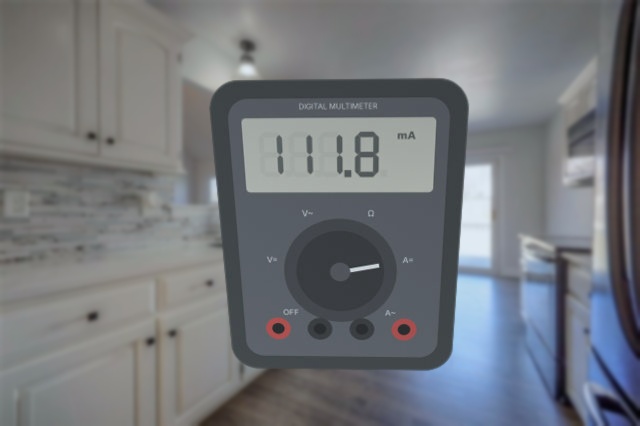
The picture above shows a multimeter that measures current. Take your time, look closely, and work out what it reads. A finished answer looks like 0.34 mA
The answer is 111.8 mA
